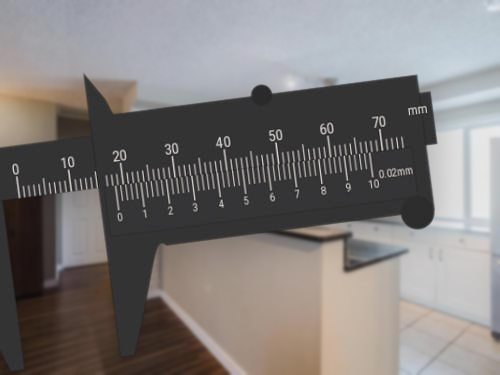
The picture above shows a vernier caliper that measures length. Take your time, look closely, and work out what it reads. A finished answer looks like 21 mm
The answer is 18.5 mm
